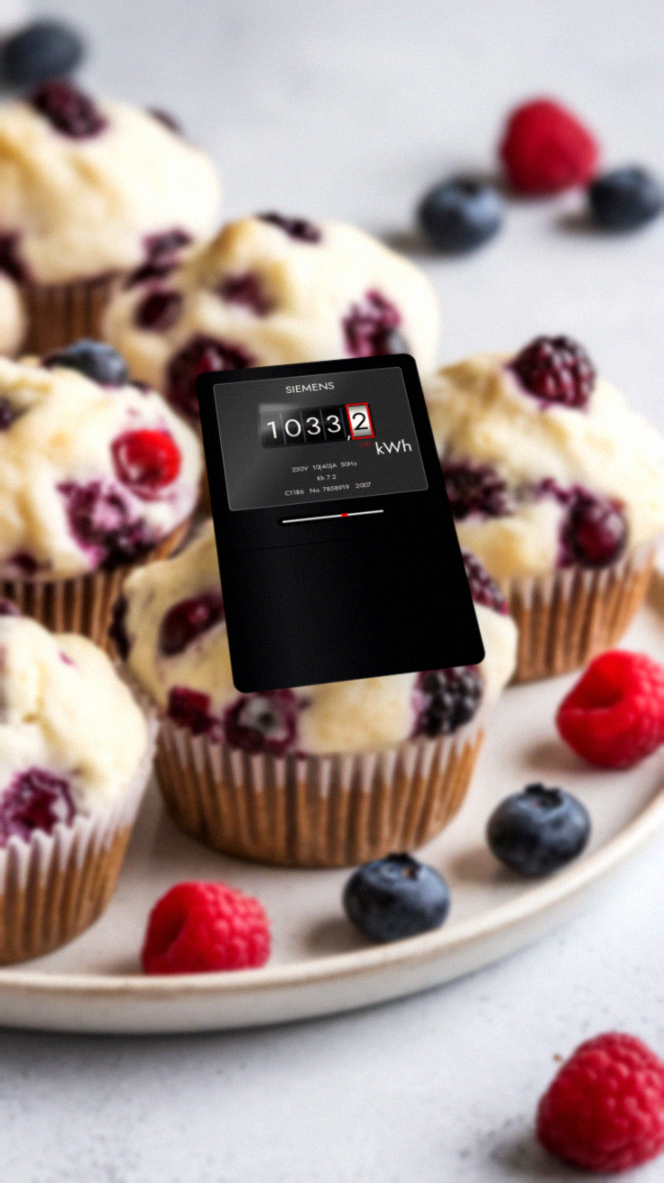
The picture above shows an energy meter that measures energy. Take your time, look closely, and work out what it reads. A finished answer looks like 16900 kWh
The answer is 1033.2 kWh
